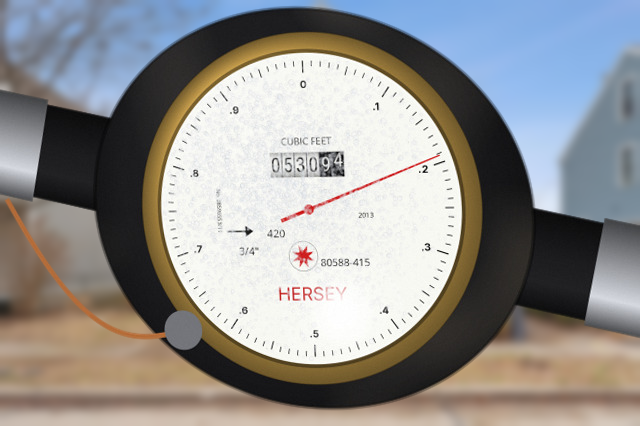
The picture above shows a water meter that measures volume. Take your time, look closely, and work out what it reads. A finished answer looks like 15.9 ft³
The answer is 53094.19 ft³
